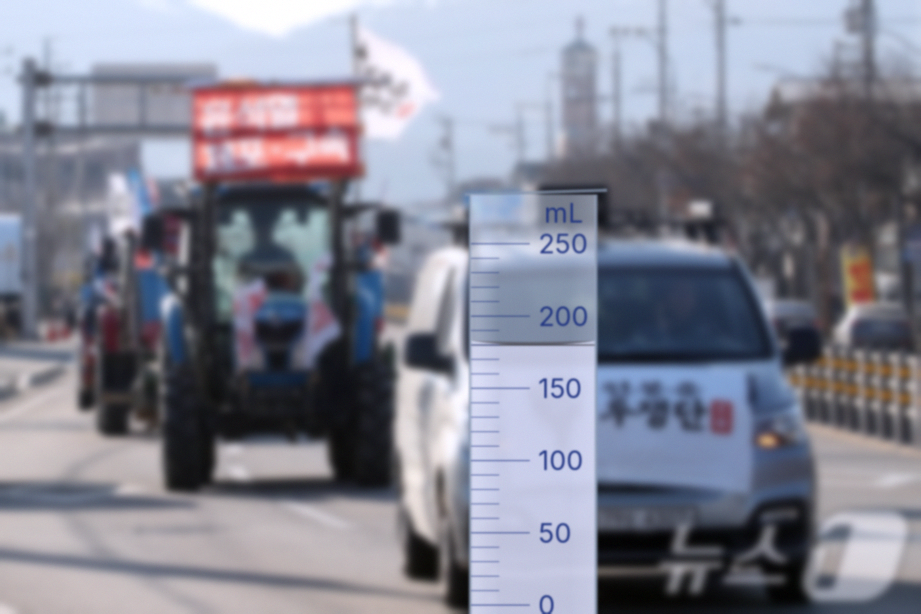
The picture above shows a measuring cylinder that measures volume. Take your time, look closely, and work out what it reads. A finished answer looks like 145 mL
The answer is 180 mL
